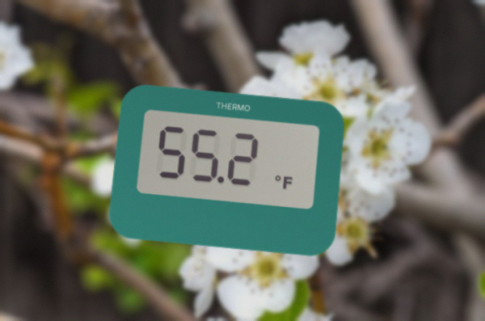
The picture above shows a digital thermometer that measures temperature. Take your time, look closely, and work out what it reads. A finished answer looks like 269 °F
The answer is 55.2 °F
